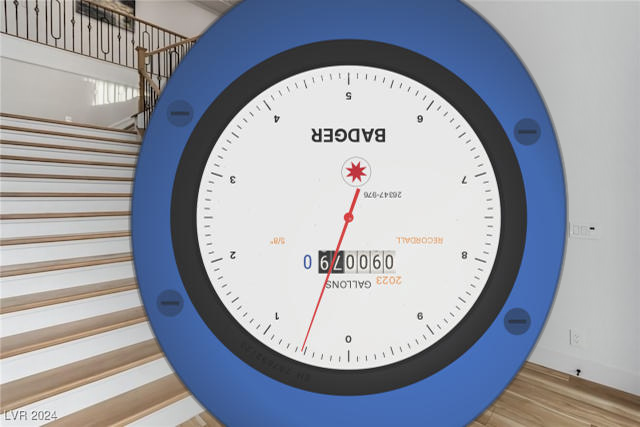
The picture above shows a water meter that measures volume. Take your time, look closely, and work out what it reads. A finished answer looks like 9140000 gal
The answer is 900790.5 gal
